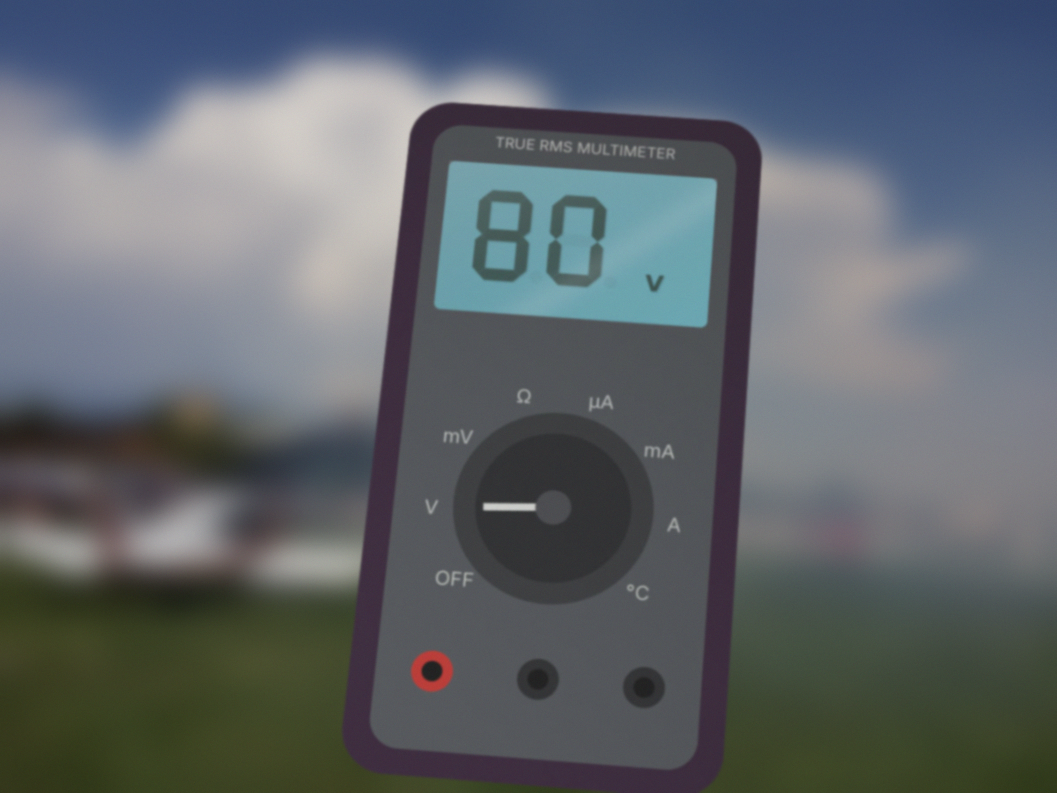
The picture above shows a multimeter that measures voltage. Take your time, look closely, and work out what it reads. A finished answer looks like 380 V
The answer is 80 V
